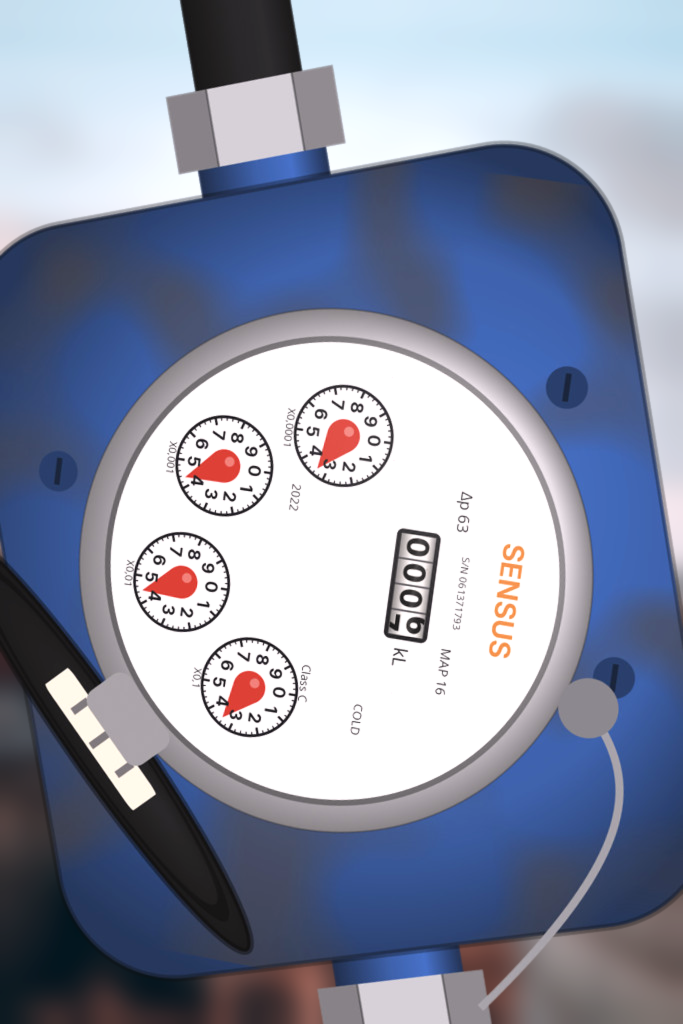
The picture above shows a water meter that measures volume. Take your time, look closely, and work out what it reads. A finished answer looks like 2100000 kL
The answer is 6.3443 kL
